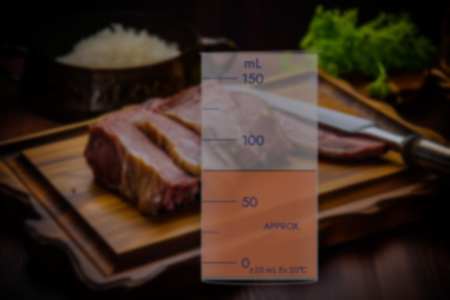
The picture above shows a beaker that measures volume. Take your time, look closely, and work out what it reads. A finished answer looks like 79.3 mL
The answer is 75 mL
